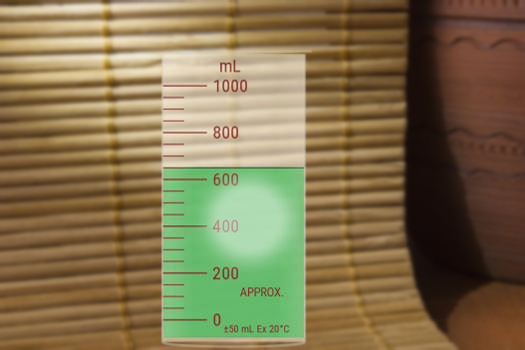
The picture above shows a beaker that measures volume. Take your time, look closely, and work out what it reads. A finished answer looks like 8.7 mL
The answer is 650 mL
